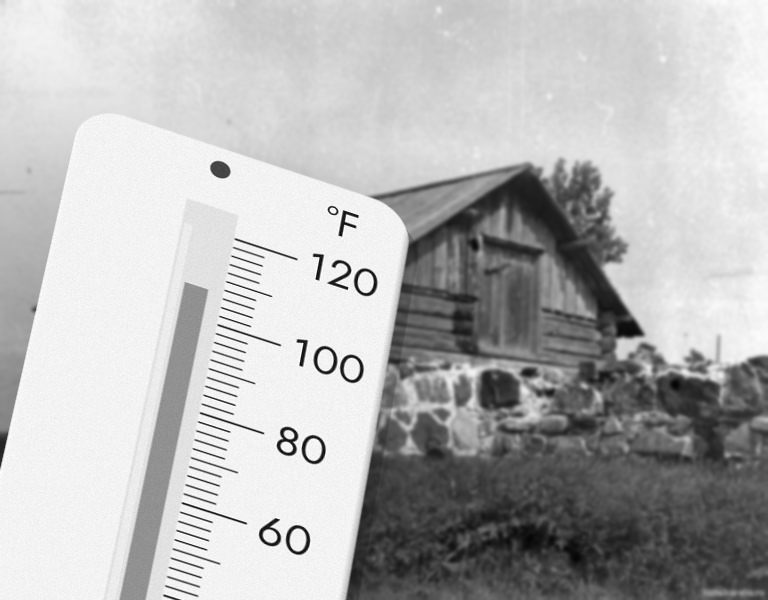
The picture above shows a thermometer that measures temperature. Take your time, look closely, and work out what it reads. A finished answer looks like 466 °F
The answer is 107 °F
